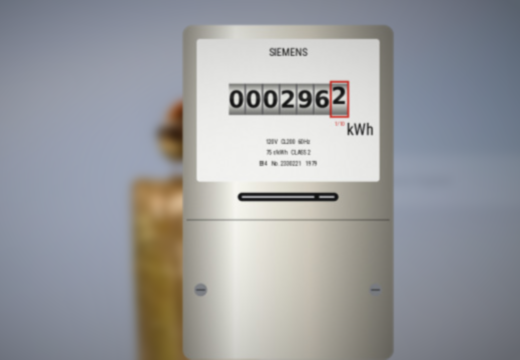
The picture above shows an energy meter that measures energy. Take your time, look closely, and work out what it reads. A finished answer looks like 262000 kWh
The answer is 296.2 kWh
